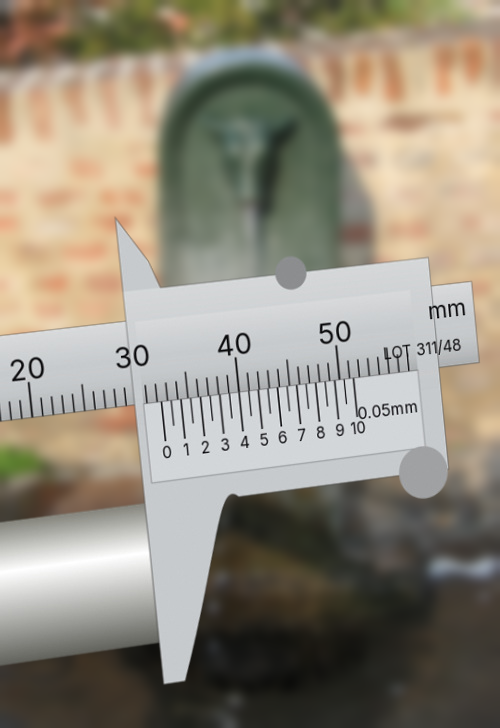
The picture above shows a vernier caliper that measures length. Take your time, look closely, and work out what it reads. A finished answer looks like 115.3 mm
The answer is 32.4 mm
